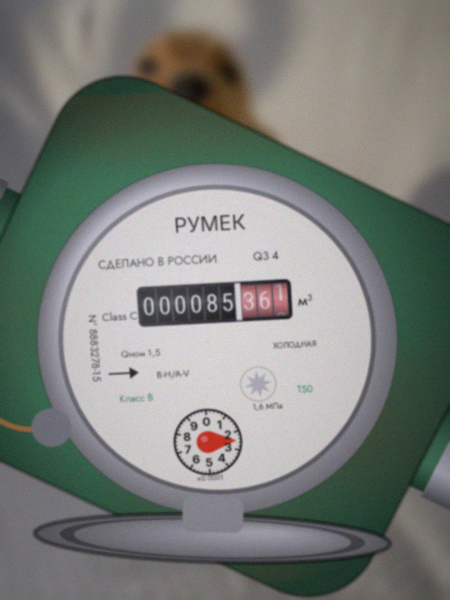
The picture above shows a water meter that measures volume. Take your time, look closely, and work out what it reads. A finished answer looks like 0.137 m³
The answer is 85.3612 m³
